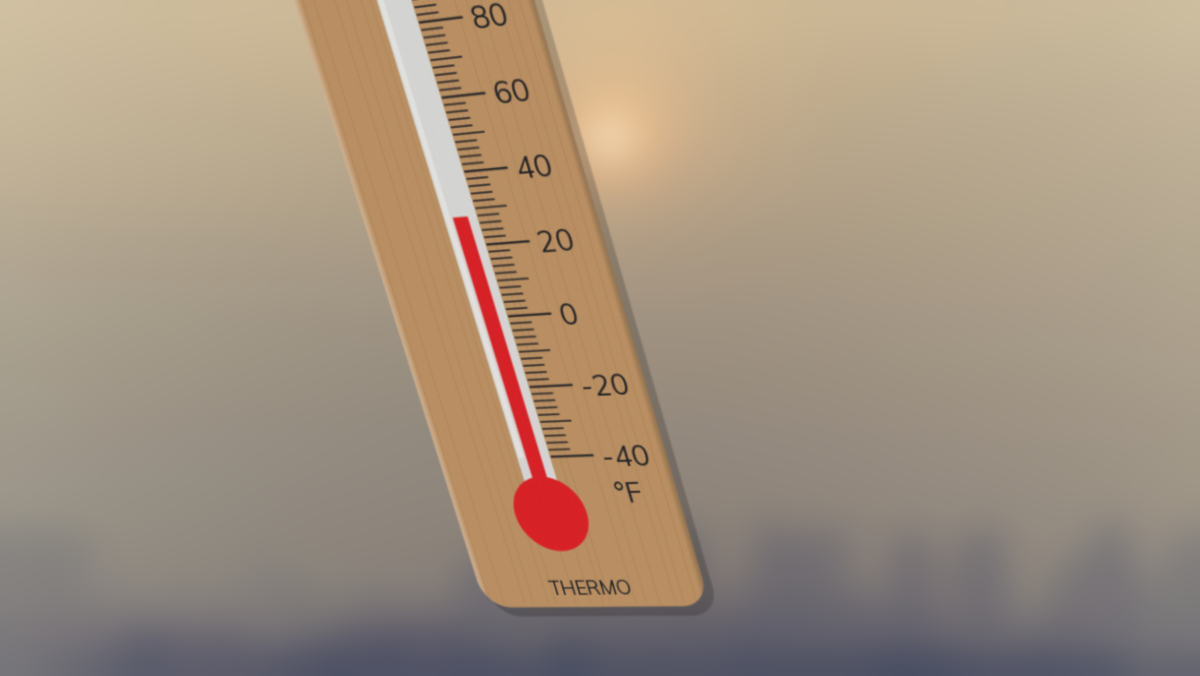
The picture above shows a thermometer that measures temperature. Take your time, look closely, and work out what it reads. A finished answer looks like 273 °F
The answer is 28 °F
